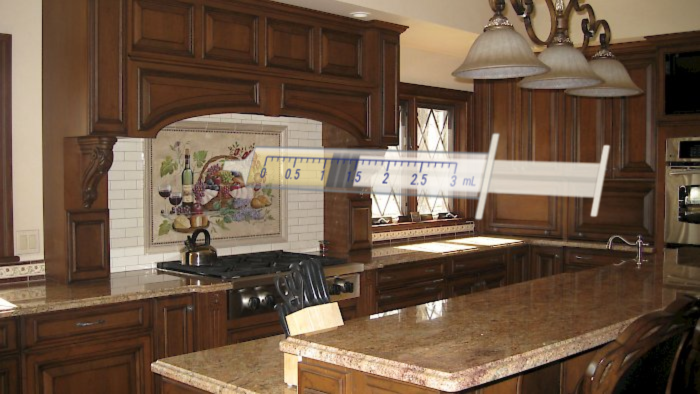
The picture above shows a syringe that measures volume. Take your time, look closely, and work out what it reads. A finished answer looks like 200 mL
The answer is 1.1 mL
